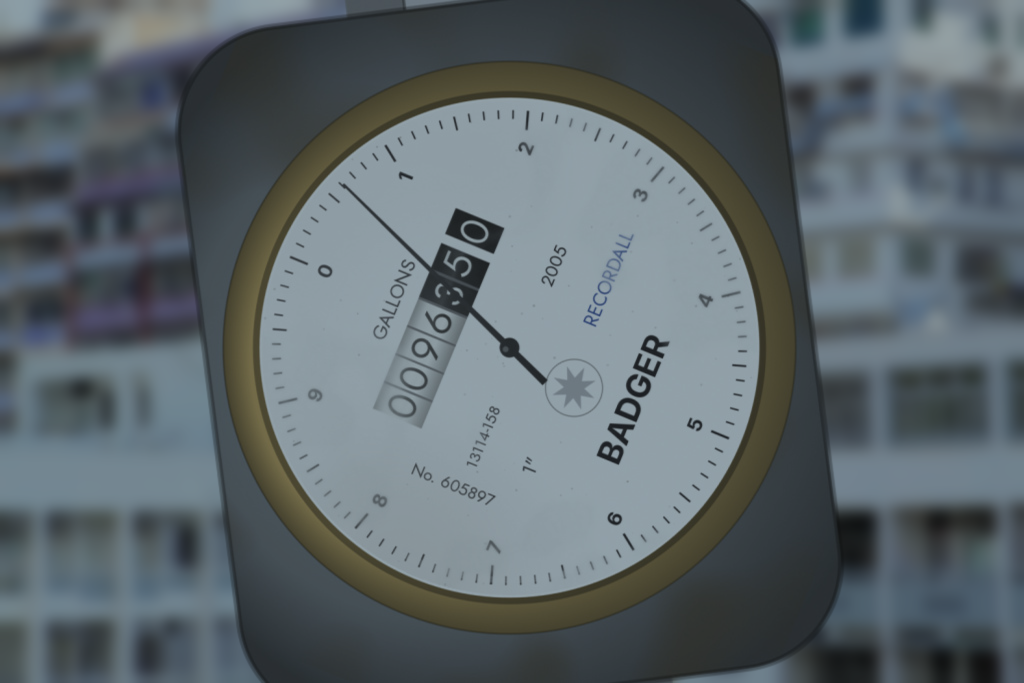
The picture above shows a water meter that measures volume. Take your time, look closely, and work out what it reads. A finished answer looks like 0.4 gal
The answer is 96350.6 gal
